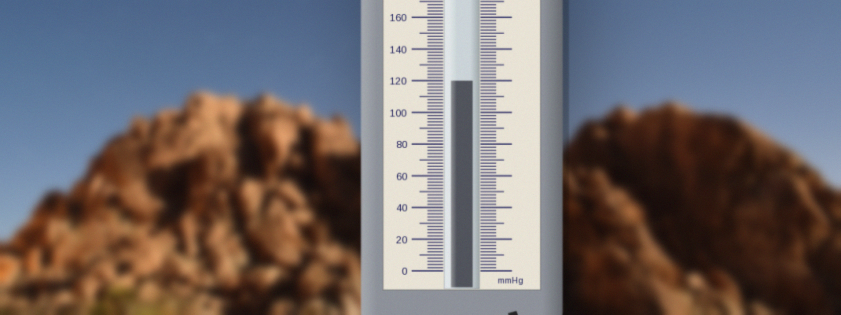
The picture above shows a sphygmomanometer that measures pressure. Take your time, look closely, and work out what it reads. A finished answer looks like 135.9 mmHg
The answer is 120 mmHg
